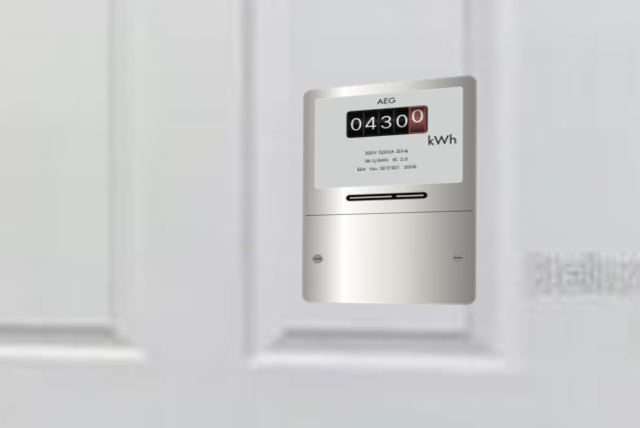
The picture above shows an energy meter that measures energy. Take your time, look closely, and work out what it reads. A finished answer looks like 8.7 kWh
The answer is 430.0 kWh
